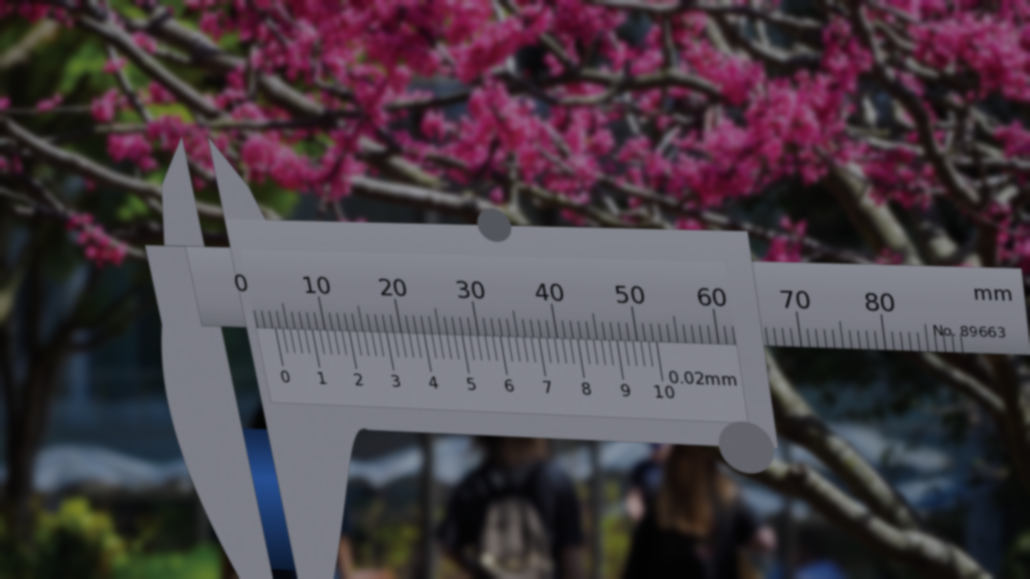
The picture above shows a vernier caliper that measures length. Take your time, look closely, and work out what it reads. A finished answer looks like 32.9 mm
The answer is 3.4 mm
